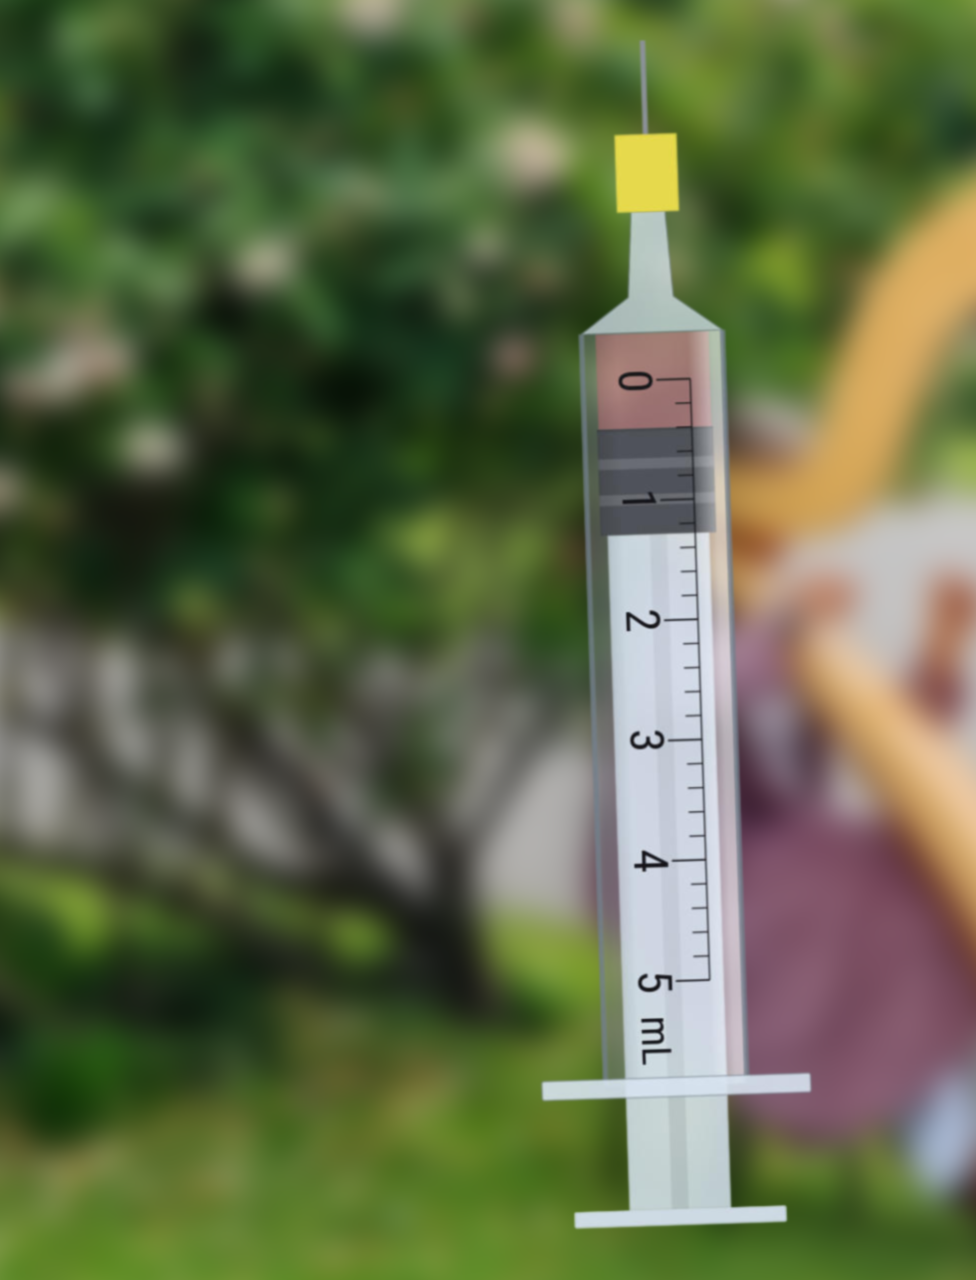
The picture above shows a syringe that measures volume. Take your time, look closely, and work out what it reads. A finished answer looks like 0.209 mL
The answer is 0.4 mL
